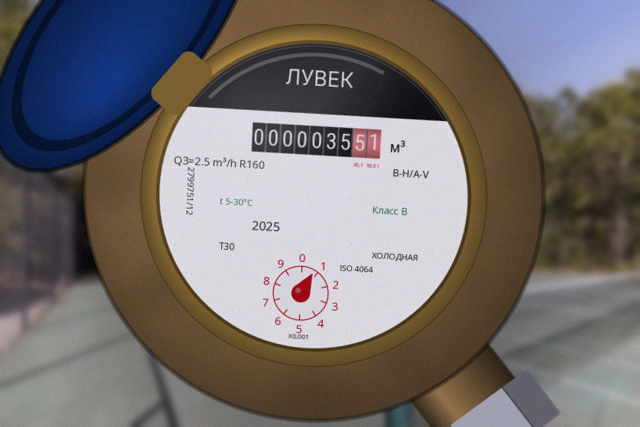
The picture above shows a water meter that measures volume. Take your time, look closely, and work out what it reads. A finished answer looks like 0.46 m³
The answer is 35.510 m³
